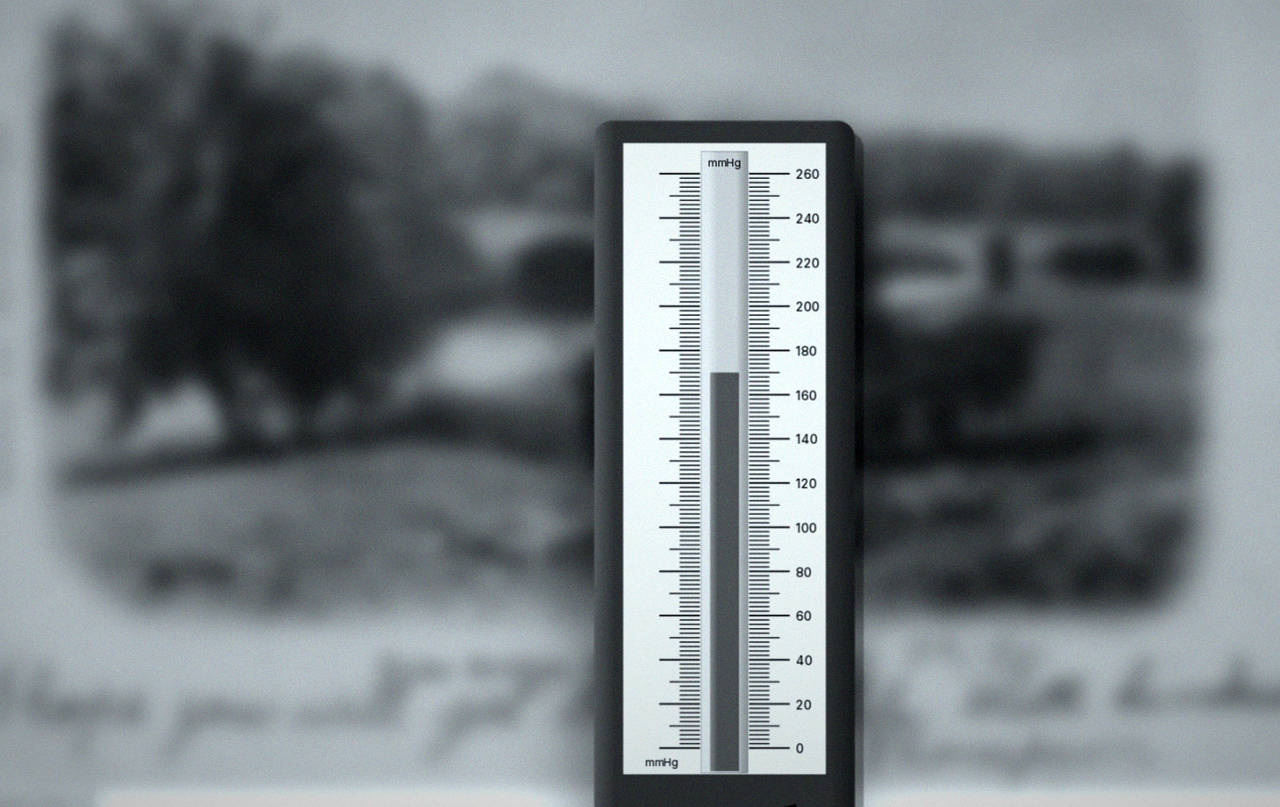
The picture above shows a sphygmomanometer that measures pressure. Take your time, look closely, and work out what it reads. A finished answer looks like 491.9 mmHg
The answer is 170 mmHg
